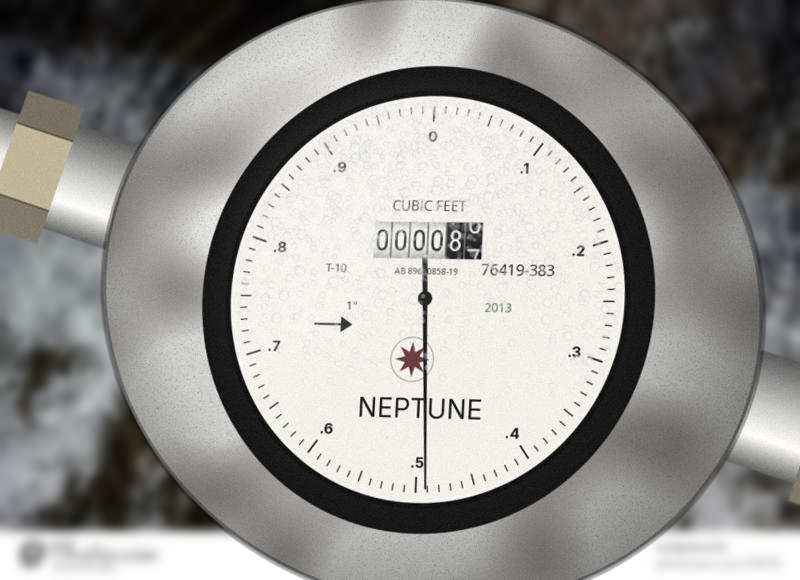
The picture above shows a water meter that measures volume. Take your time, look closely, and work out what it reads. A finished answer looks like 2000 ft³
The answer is 86.49 ft³
